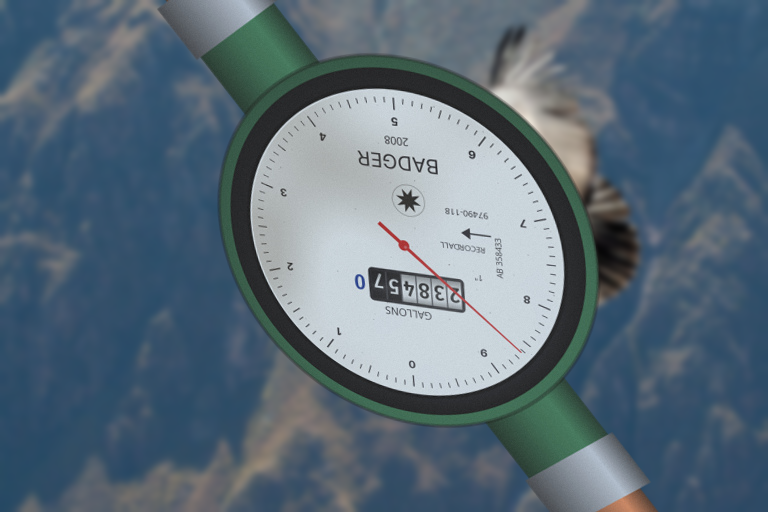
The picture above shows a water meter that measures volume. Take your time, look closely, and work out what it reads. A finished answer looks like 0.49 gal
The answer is 2384568.6 gal
